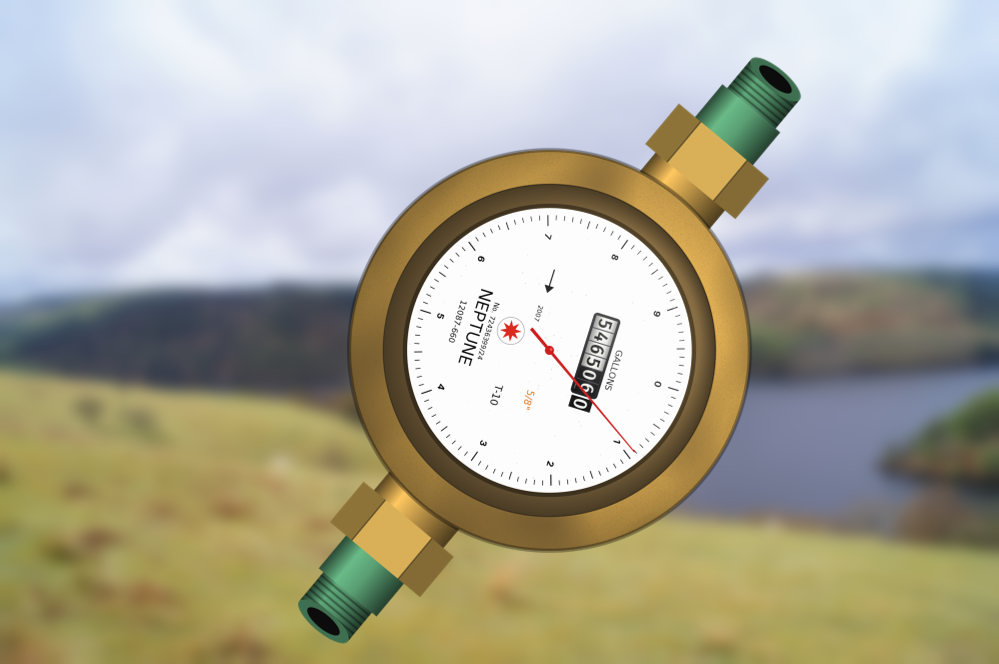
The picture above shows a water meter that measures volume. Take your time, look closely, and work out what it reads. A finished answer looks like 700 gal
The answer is 5465060.9 gal
